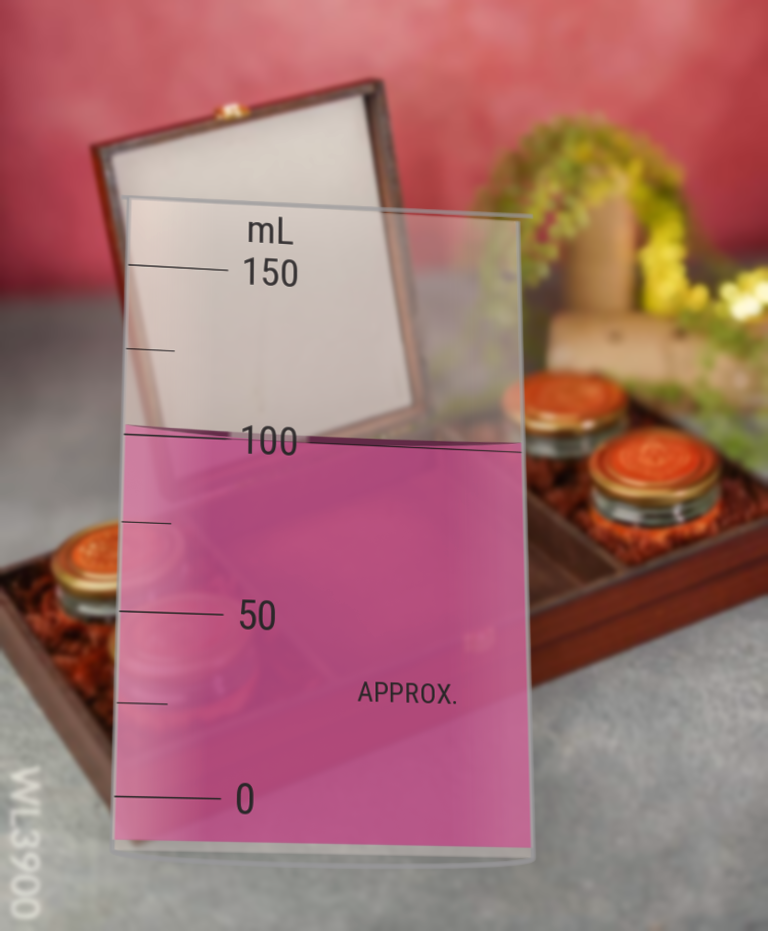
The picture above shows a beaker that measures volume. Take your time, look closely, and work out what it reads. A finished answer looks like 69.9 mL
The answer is 100 mL
